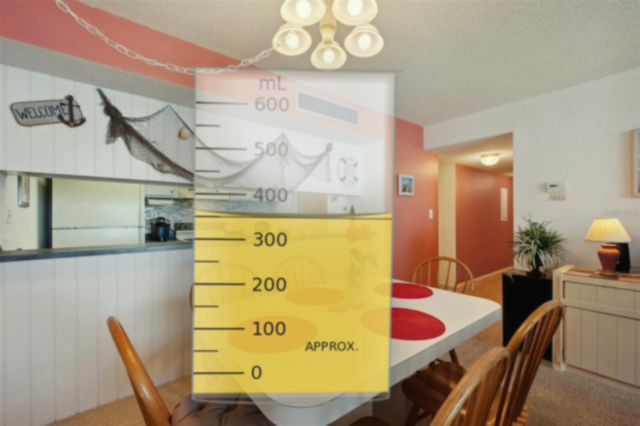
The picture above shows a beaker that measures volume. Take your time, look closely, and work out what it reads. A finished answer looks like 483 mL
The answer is 350 mL
